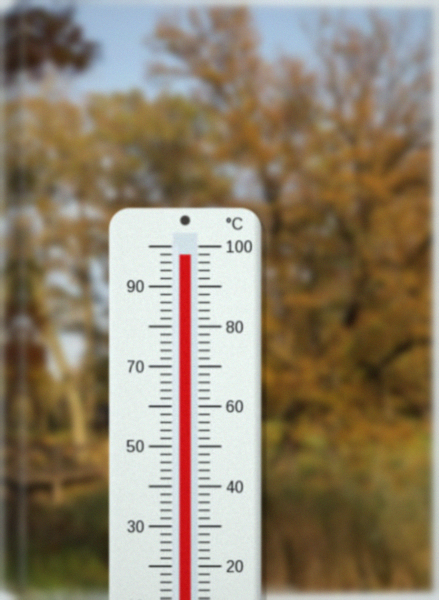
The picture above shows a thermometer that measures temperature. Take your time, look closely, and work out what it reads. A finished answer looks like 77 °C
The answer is 98 °C
